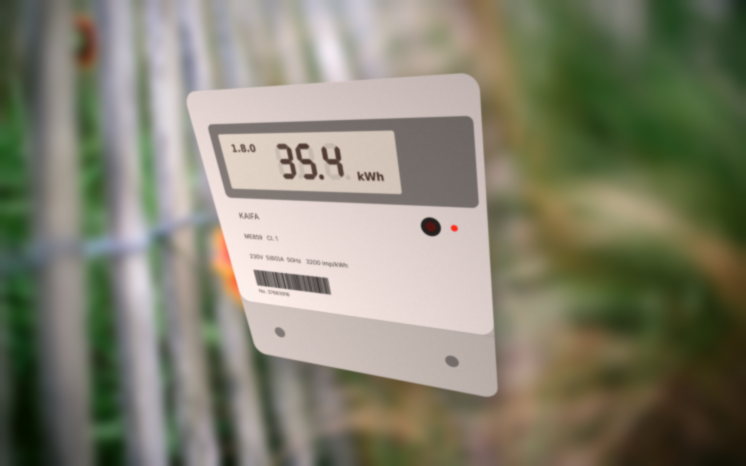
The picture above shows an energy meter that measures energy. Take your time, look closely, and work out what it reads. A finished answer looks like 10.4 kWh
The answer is 35.4 kWh
